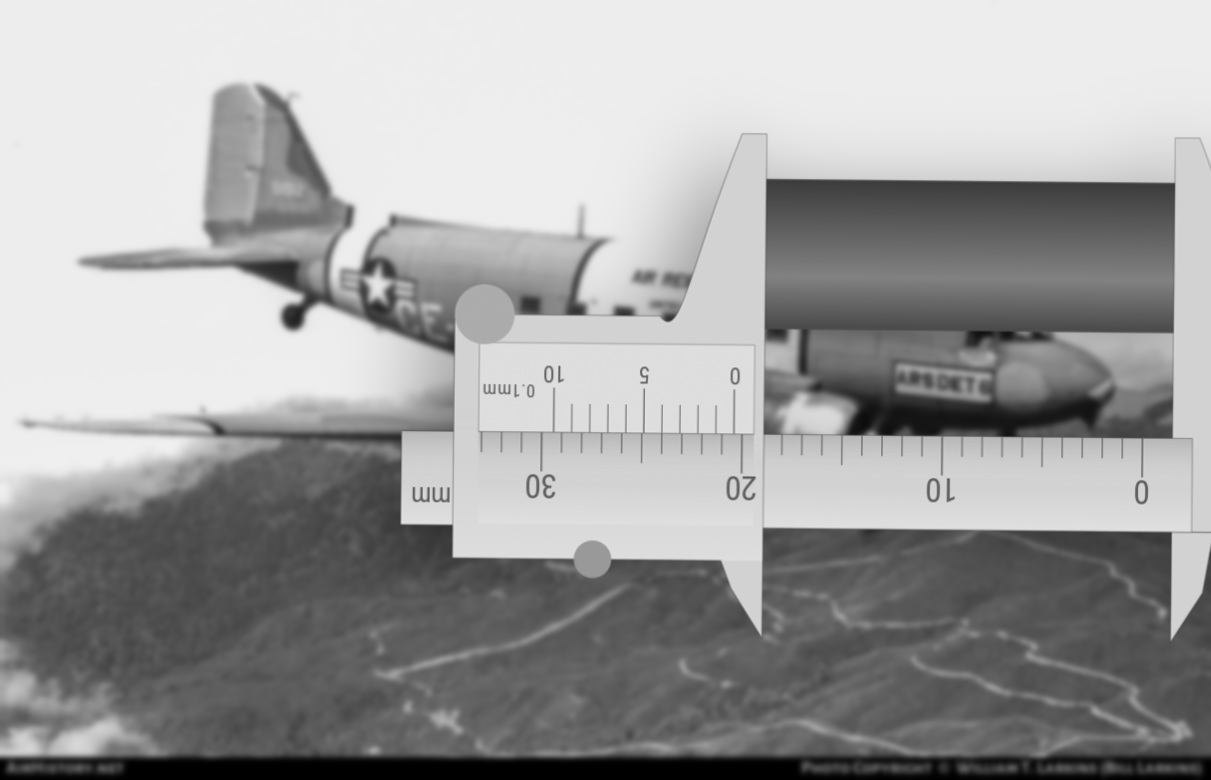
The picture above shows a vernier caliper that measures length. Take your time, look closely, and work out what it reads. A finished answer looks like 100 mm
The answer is 20.4 mm
